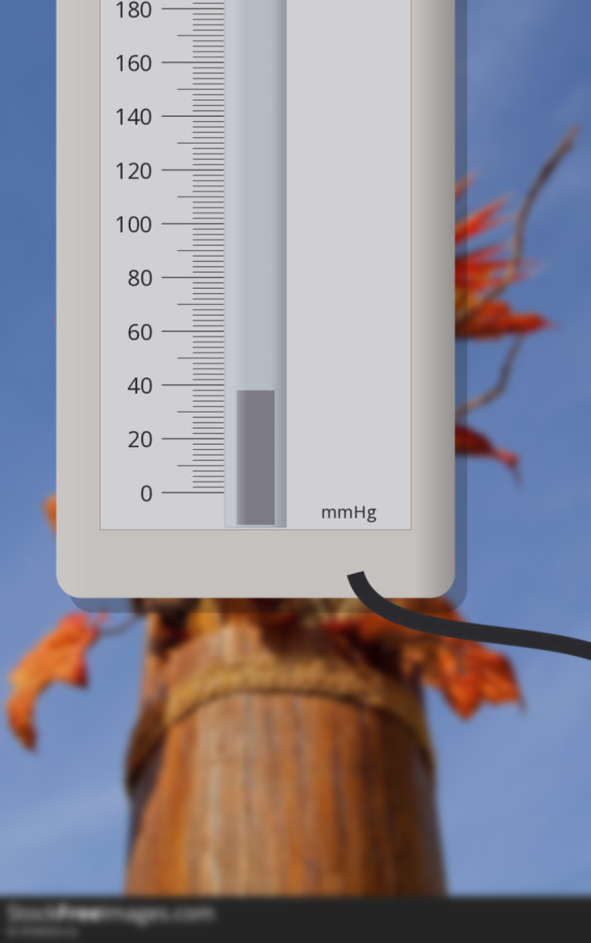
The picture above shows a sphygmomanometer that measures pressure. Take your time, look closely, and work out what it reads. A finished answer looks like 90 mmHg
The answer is 38 mmHg
